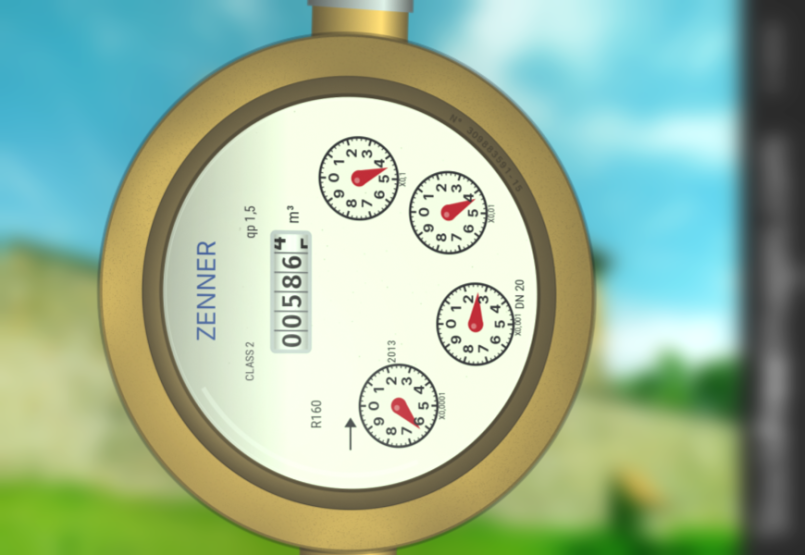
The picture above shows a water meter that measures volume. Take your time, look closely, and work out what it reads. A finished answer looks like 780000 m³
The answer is 5864.4426 m³
